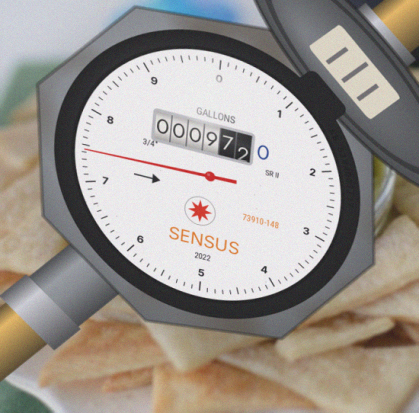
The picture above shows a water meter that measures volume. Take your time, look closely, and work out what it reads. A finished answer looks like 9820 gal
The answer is 9717.4 gal
